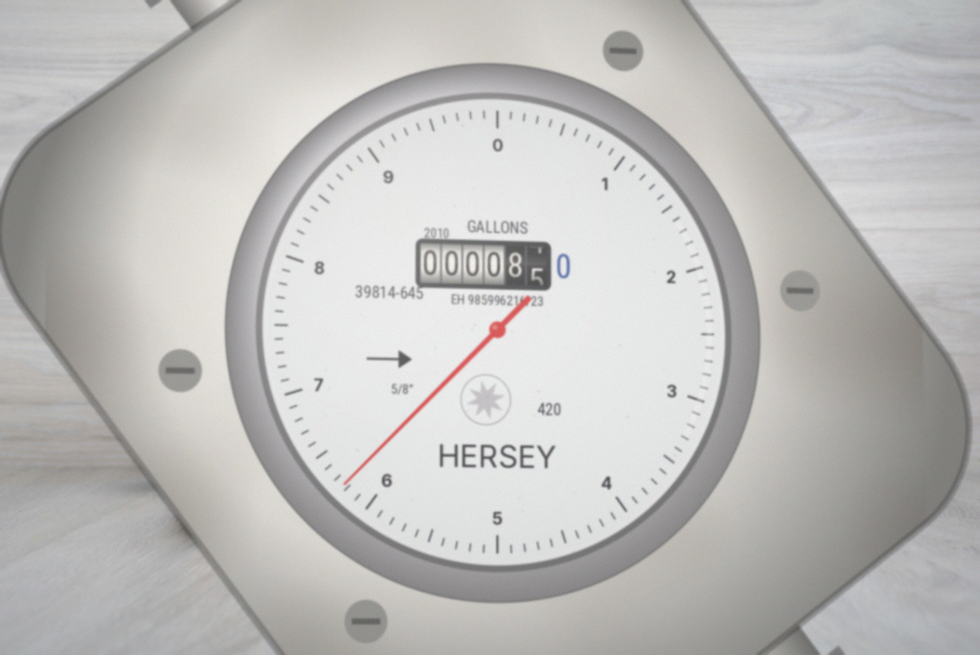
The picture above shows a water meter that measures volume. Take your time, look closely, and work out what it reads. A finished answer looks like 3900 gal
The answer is 846.2 gal
